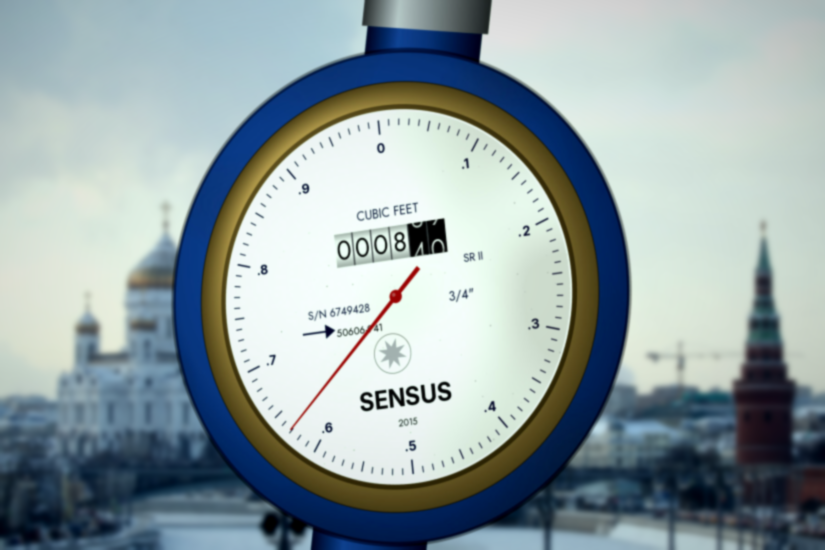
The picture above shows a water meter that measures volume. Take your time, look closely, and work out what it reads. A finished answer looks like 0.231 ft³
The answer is 839.63 ft³
